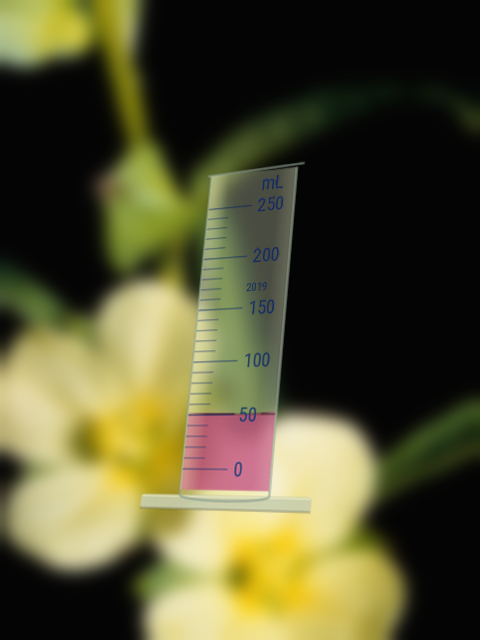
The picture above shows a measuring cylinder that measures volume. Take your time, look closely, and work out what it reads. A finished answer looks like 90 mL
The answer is 50 mL
